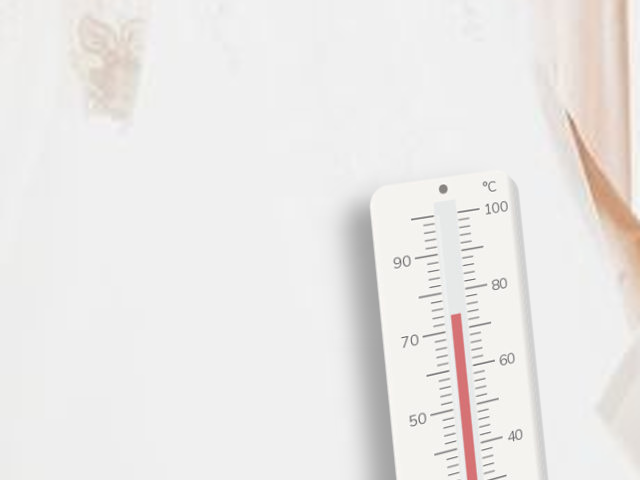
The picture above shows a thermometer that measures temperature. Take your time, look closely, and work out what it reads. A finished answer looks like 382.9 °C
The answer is 74 °C
